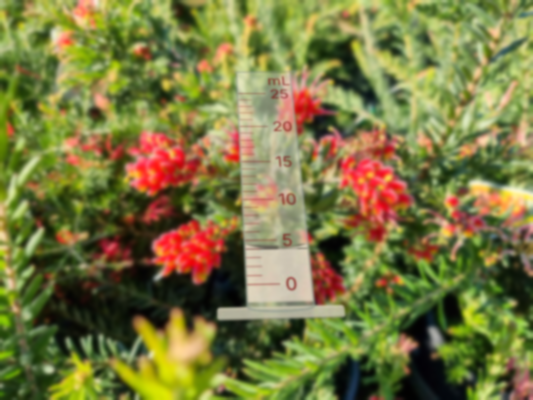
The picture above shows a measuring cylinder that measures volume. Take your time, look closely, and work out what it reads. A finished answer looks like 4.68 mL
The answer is 4 mL
